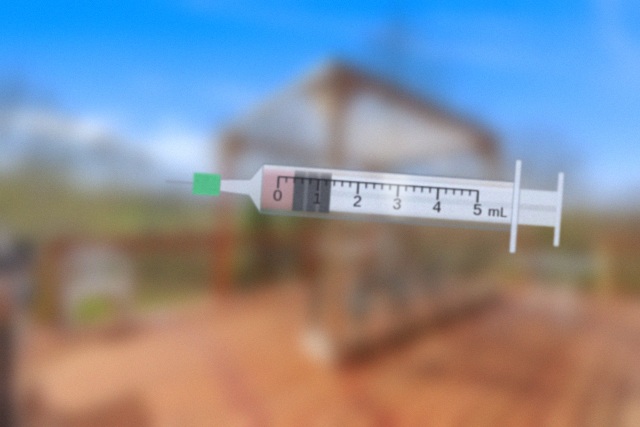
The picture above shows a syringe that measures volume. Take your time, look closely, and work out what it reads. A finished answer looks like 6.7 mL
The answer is 0.4 mL
